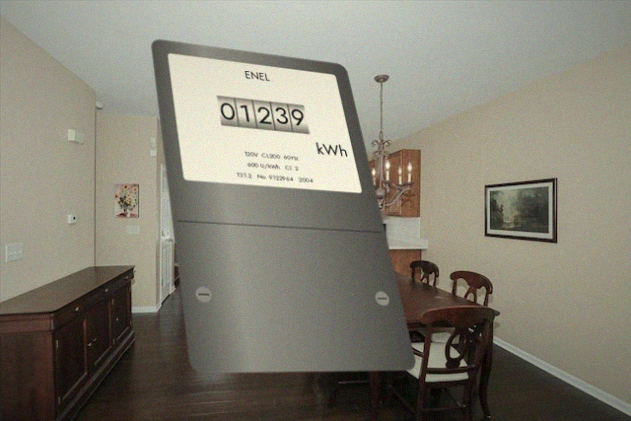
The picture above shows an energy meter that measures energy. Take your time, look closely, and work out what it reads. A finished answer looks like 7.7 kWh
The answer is 1239 kWh
